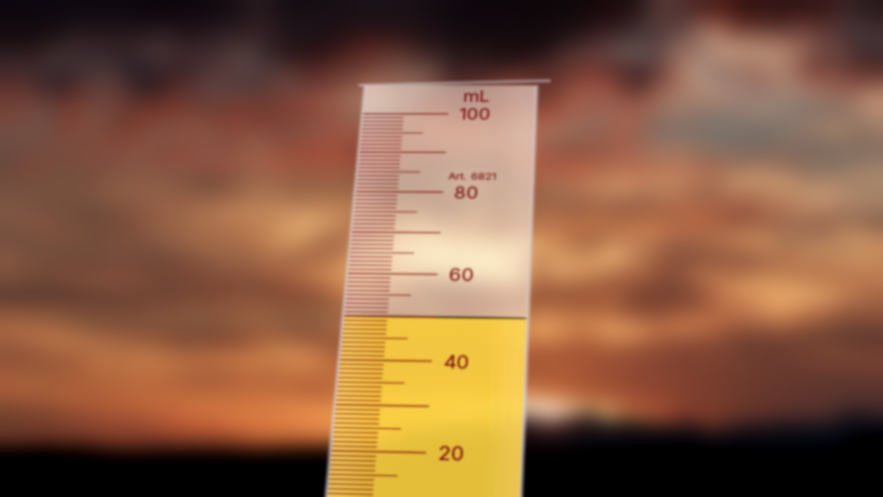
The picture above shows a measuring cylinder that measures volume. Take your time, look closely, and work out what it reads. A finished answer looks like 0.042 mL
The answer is 50 mL
